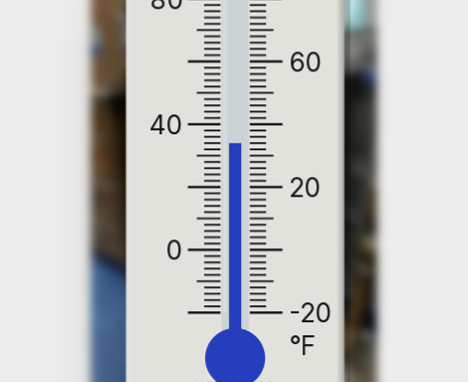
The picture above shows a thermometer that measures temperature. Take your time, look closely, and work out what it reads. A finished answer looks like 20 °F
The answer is 34 °F
